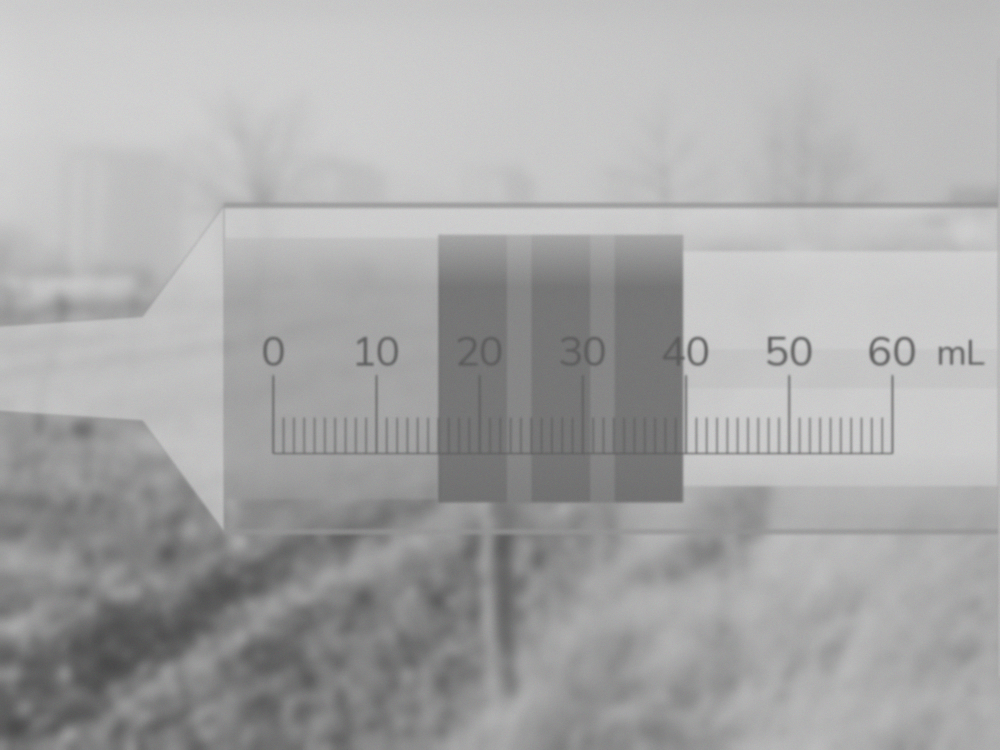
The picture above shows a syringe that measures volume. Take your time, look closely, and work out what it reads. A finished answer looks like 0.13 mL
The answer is 16 mL
